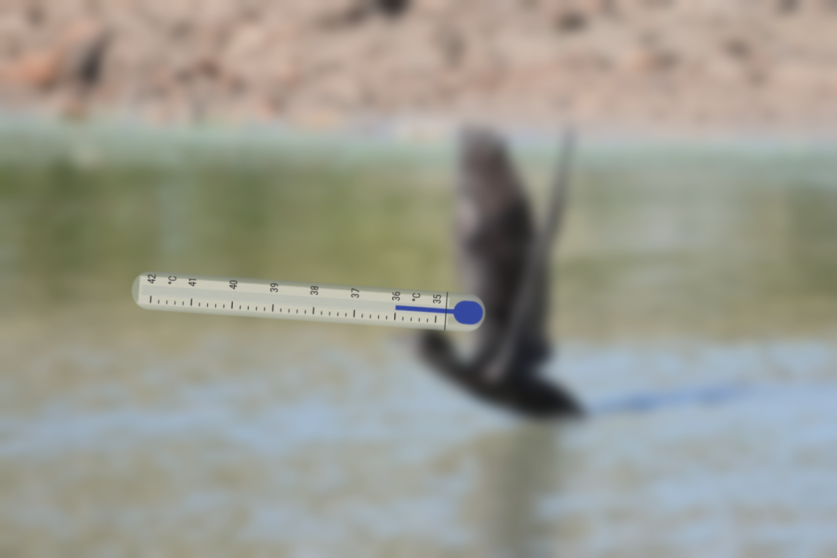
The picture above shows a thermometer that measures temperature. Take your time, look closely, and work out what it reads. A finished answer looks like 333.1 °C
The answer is 36 °C
